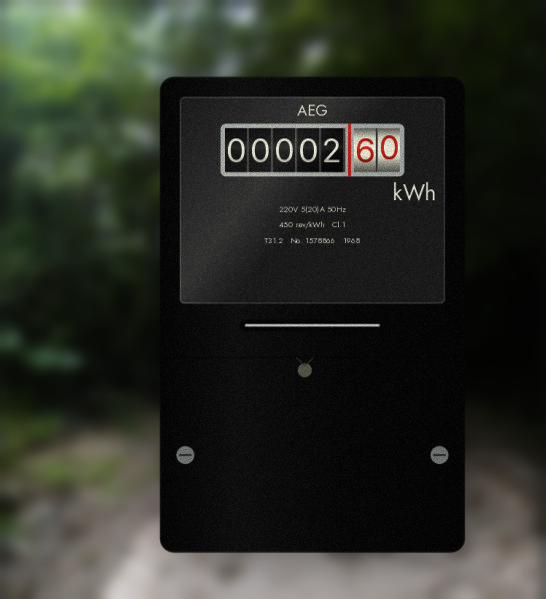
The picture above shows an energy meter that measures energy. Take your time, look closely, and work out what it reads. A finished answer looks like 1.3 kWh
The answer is 2.60 kWh
